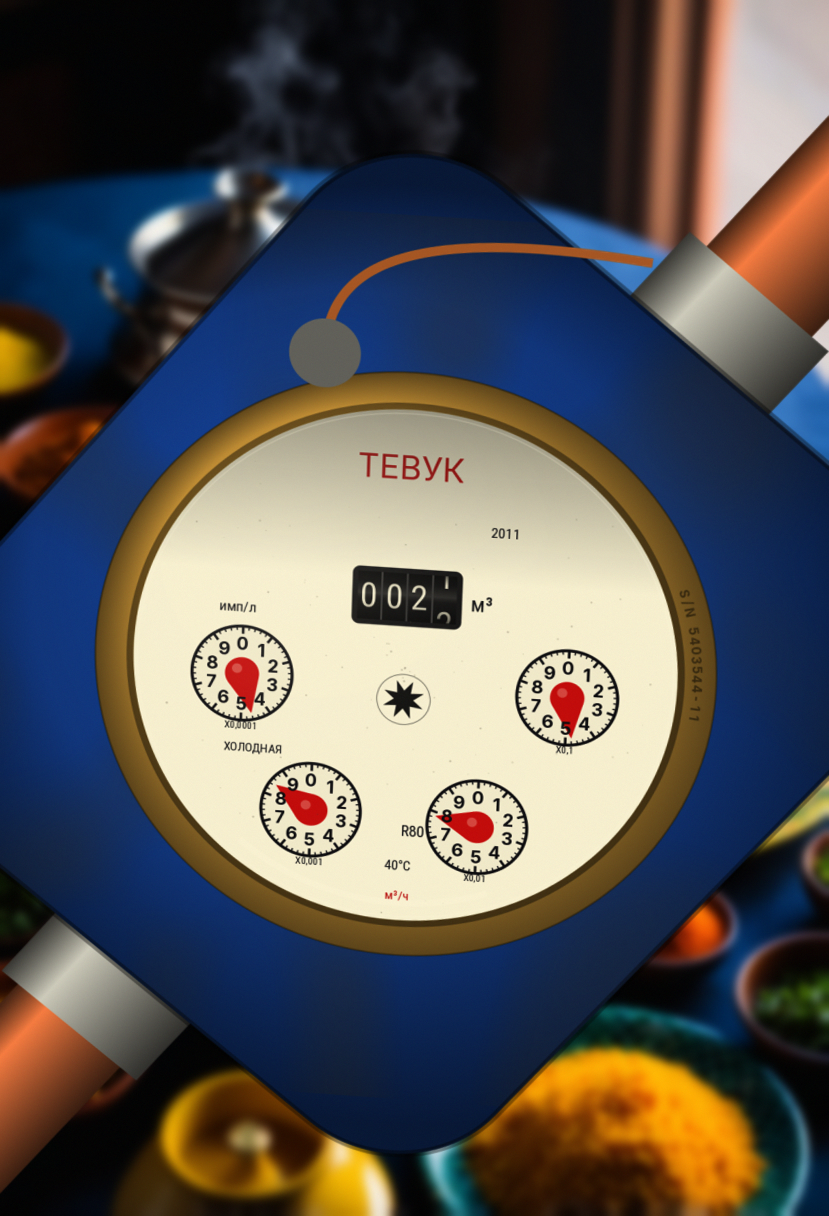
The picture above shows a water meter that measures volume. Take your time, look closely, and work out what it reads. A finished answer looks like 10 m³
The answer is 21.4784 m³
